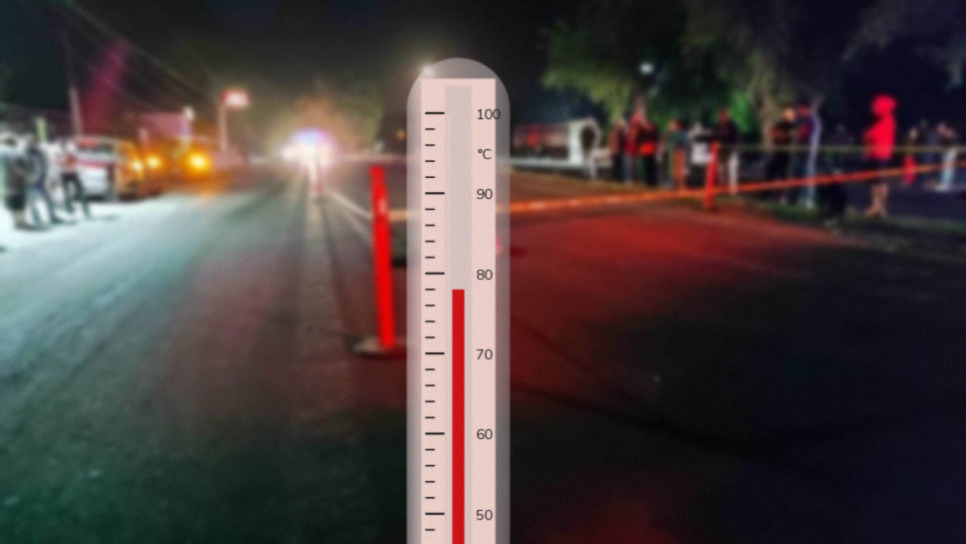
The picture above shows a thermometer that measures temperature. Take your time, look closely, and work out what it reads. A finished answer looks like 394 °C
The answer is 78 °C
